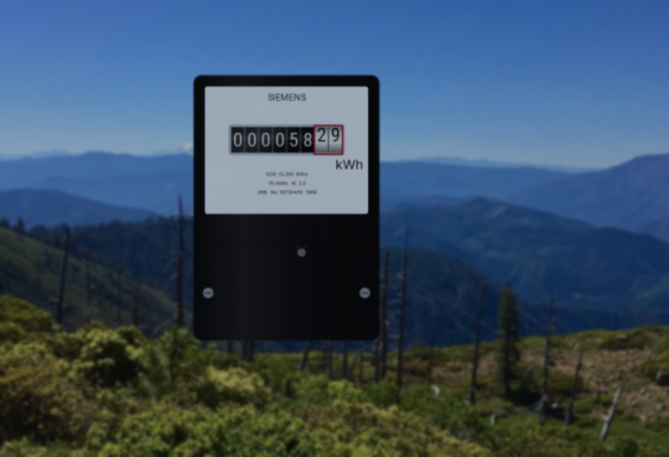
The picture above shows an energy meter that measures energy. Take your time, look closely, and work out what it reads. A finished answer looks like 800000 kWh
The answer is 58.29 kWh
